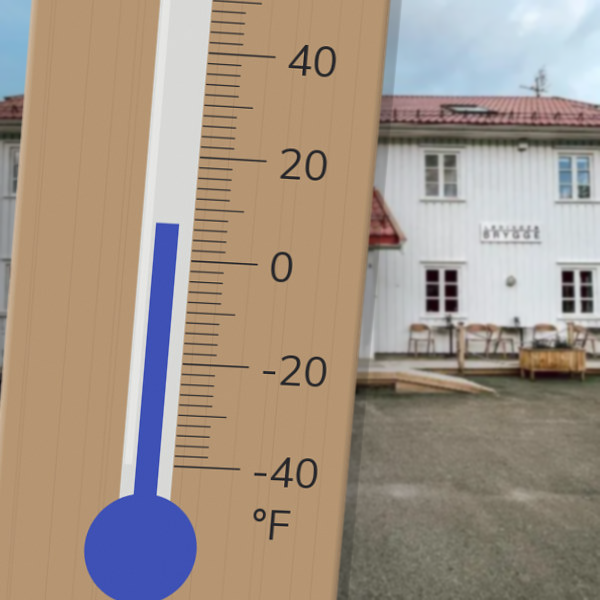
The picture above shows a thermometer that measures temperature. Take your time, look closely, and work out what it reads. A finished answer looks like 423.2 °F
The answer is 7 °F
